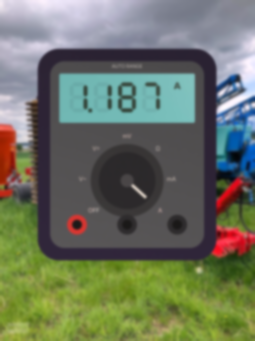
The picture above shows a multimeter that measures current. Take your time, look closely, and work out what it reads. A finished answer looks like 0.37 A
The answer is 1.187 A
